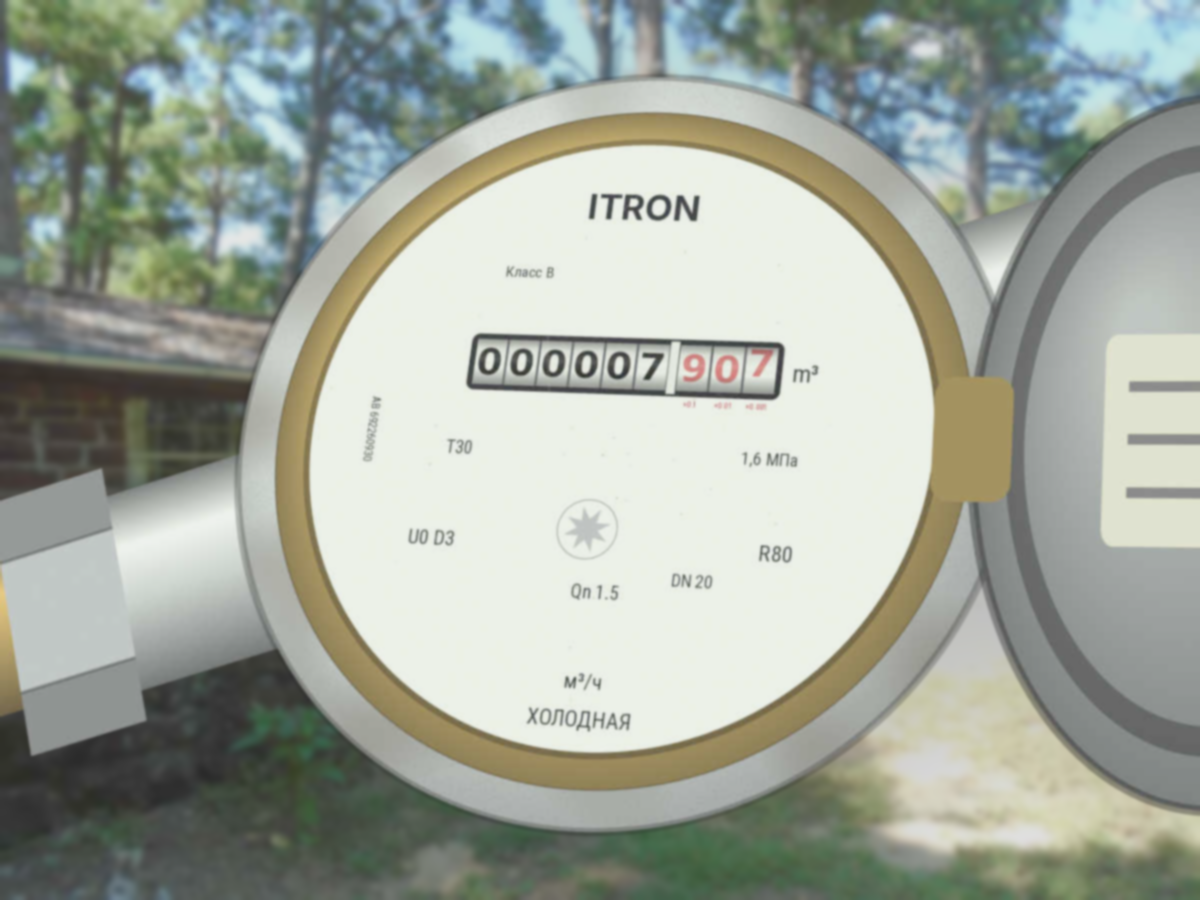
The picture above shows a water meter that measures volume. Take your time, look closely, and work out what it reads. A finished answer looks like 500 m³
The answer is 7.907 m³
